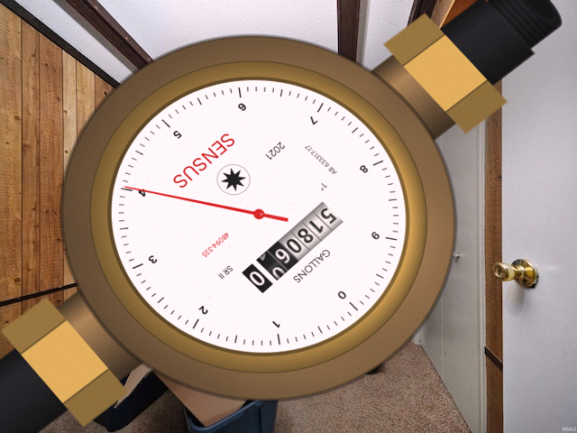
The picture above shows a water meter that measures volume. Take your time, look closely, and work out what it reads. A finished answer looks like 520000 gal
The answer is 5180604.0 gal
